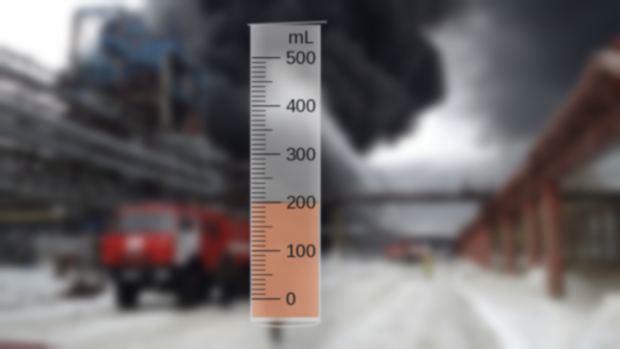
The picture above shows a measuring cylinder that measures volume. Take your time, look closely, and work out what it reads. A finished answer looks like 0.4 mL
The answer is 200 mL
